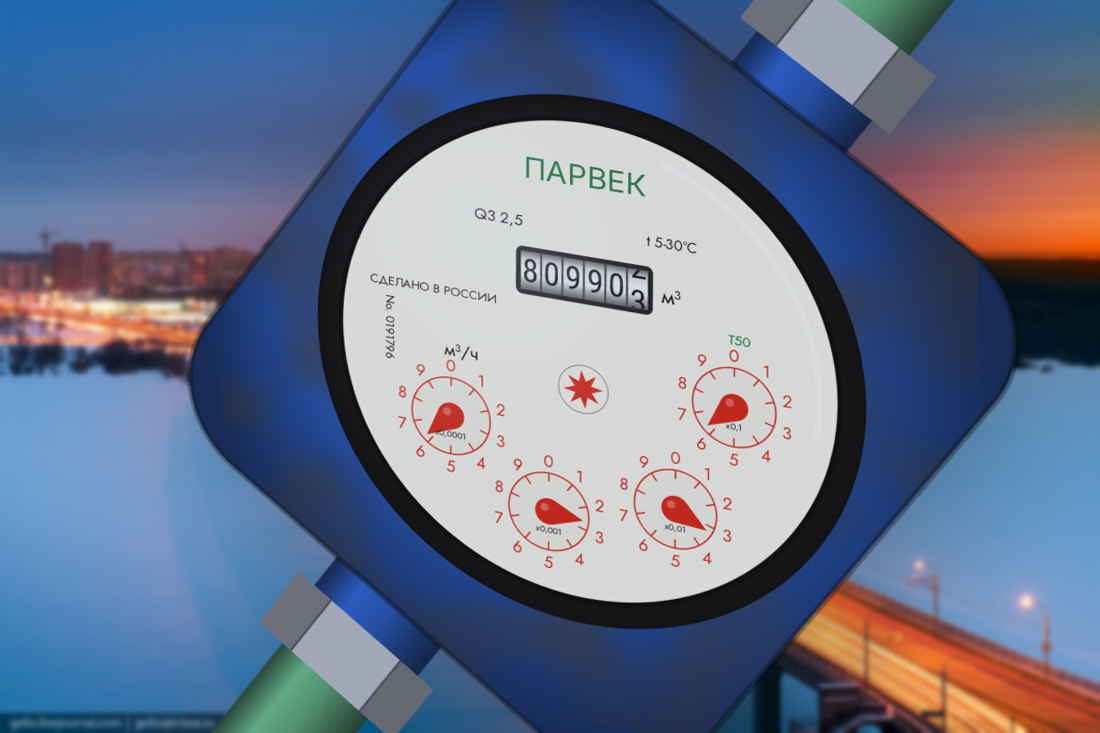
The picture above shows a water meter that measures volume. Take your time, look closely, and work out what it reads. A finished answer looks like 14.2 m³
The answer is 809902.6326 m³
